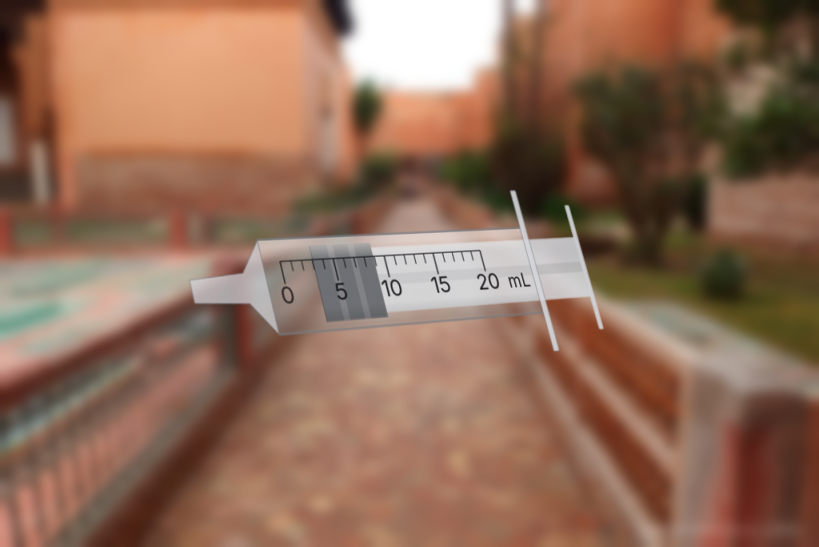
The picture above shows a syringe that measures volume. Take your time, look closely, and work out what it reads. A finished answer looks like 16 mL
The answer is 3 mL
